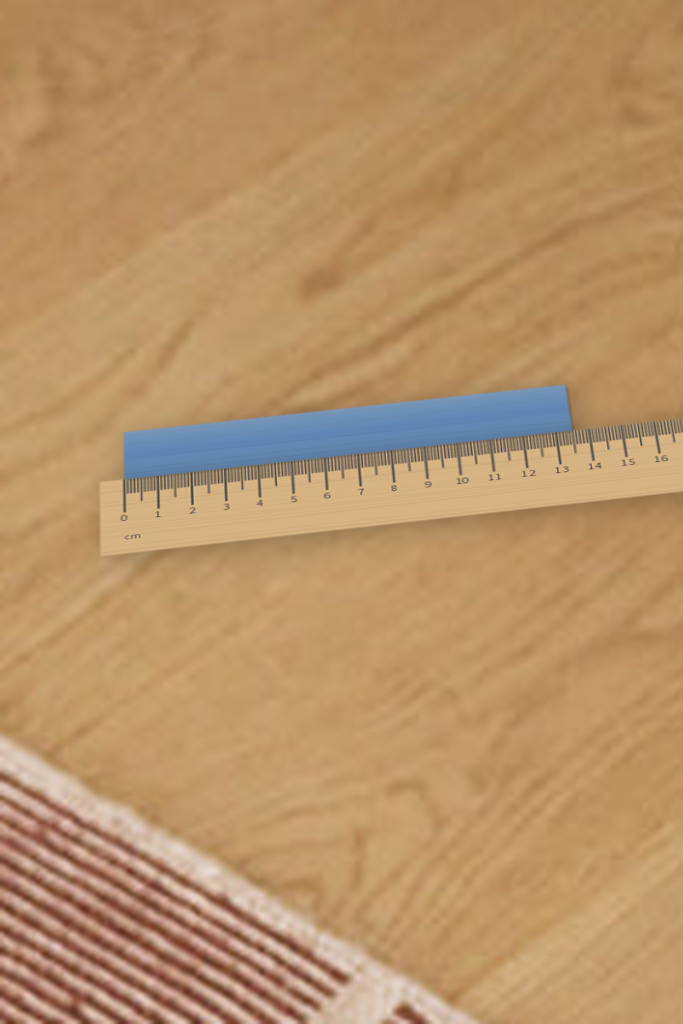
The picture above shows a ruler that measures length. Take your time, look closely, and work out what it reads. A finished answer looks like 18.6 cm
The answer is 13.5 cm
